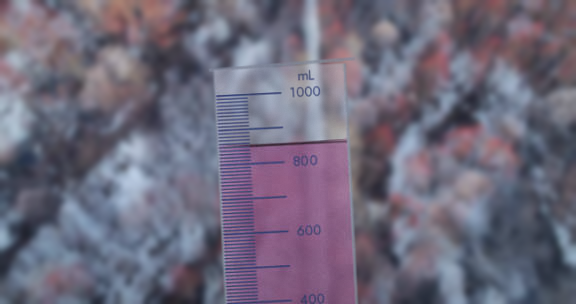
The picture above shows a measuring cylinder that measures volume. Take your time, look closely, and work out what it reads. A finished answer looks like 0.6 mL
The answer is 850 mL
